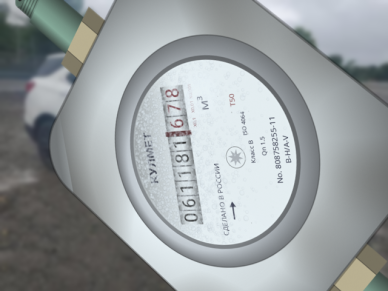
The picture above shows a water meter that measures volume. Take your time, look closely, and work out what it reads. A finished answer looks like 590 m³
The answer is 61181.678 m³
